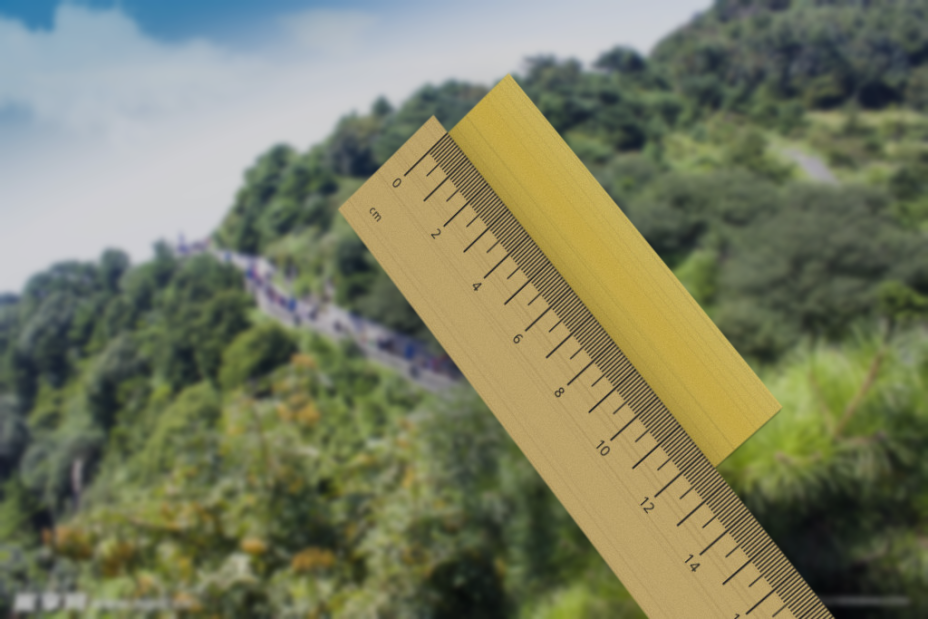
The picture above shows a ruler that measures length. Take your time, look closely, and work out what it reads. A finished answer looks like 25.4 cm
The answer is 12.5 cm
